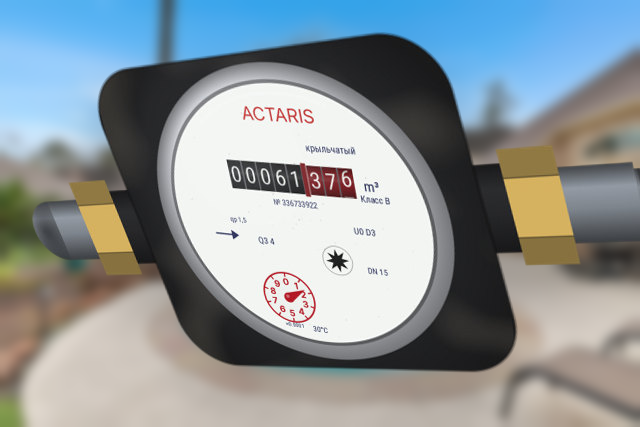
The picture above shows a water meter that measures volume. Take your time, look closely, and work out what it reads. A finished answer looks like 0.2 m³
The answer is 61.3761 m³
